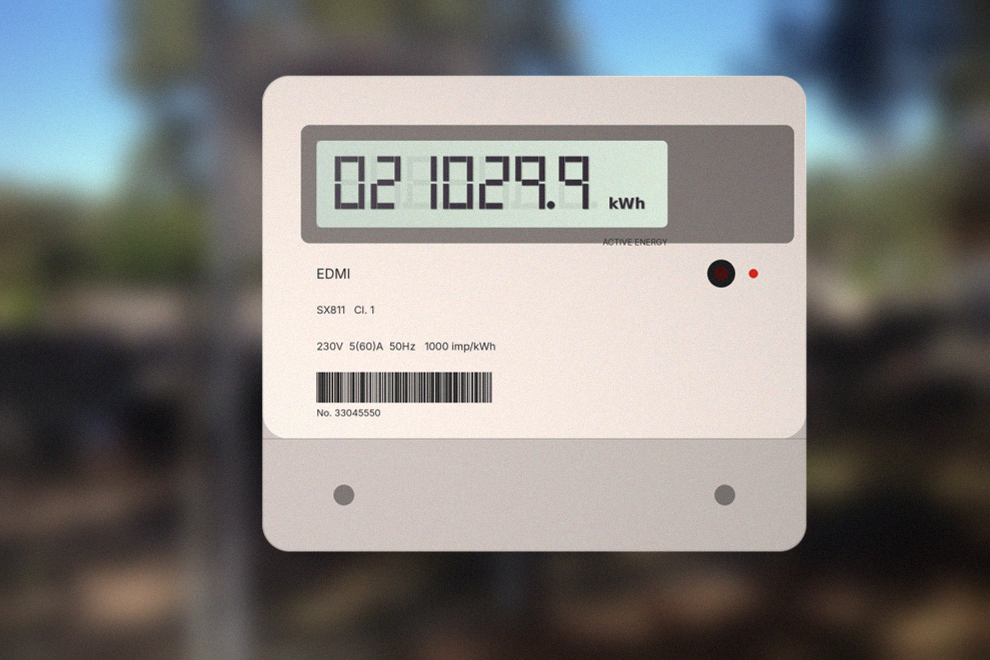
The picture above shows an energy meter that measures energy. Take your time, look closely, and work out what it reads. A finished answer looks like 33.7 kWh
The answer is 21029.9 kWh
